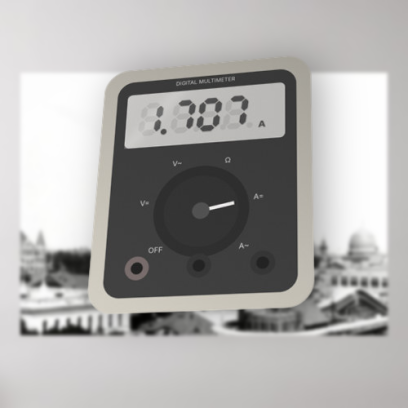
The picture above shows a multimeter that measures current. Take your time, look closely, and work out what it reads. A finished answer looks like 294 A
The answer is 1.707 A
